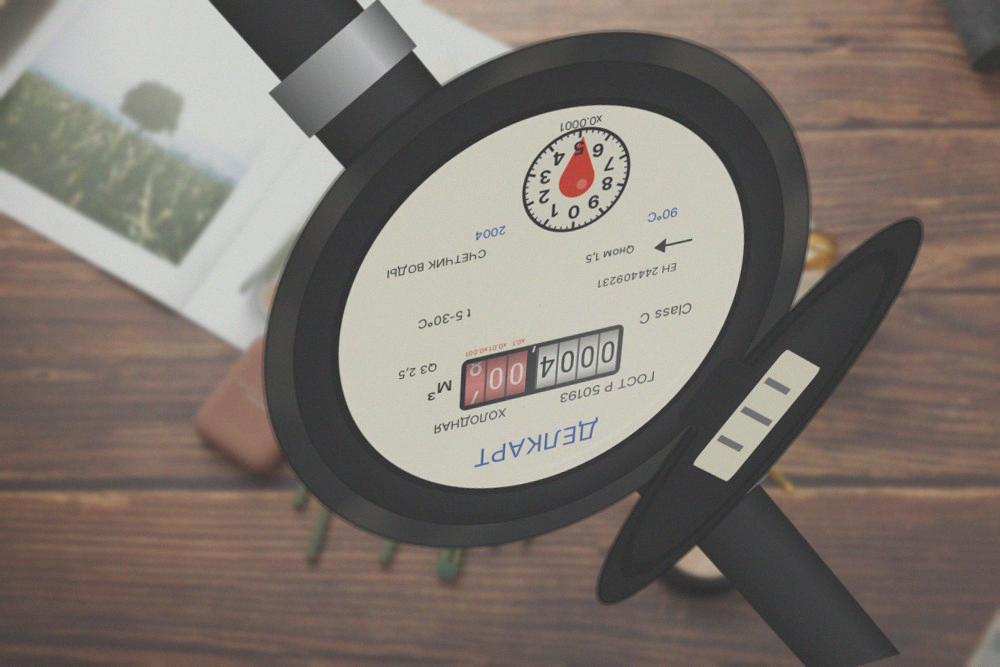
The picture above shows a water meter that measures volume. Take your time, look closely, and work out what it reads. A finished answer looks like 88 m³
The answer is 4.0075 m³
